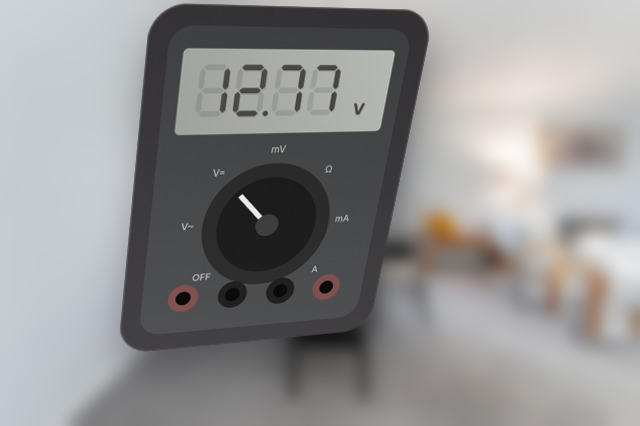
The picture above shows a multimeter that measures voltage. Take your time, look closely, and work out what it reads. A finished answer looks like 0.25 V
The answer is 12.77 V
